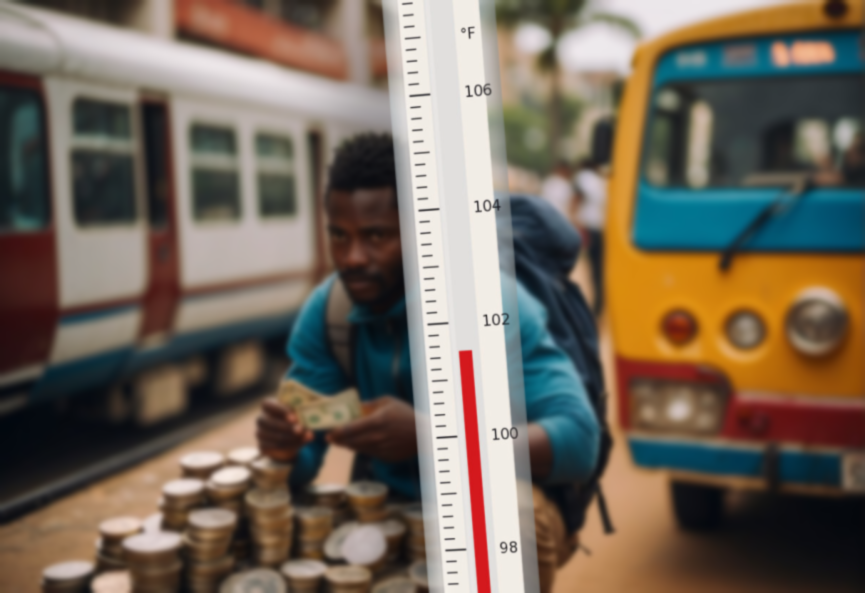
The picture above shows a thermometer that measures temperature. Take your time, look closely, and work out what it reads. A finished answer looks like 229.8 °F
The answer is 101.5 °F
